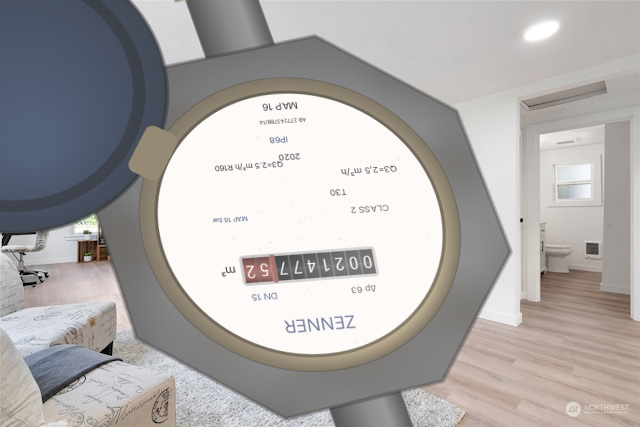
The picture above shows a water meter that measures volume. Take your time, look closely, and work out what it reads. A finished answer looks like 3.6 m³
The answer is 21477.52 m³
